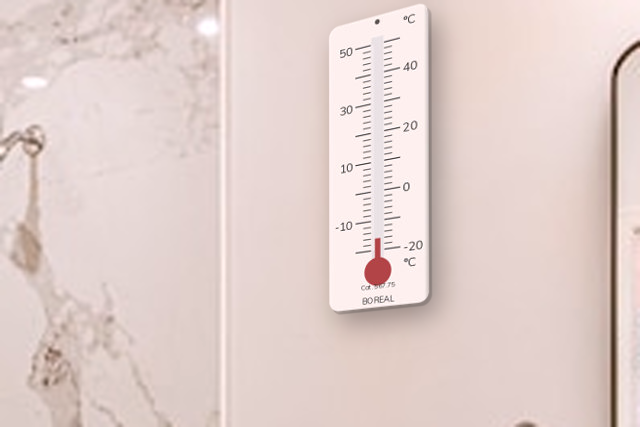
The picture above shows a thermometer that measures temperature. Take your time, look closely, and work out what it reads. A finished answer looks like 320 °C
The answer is -16 °C
